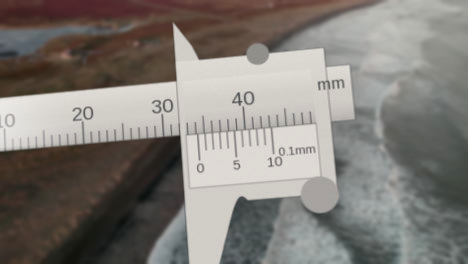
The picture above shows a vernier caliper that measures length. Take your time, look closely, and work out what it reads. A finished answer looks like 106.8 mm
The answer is 34.2 mm
